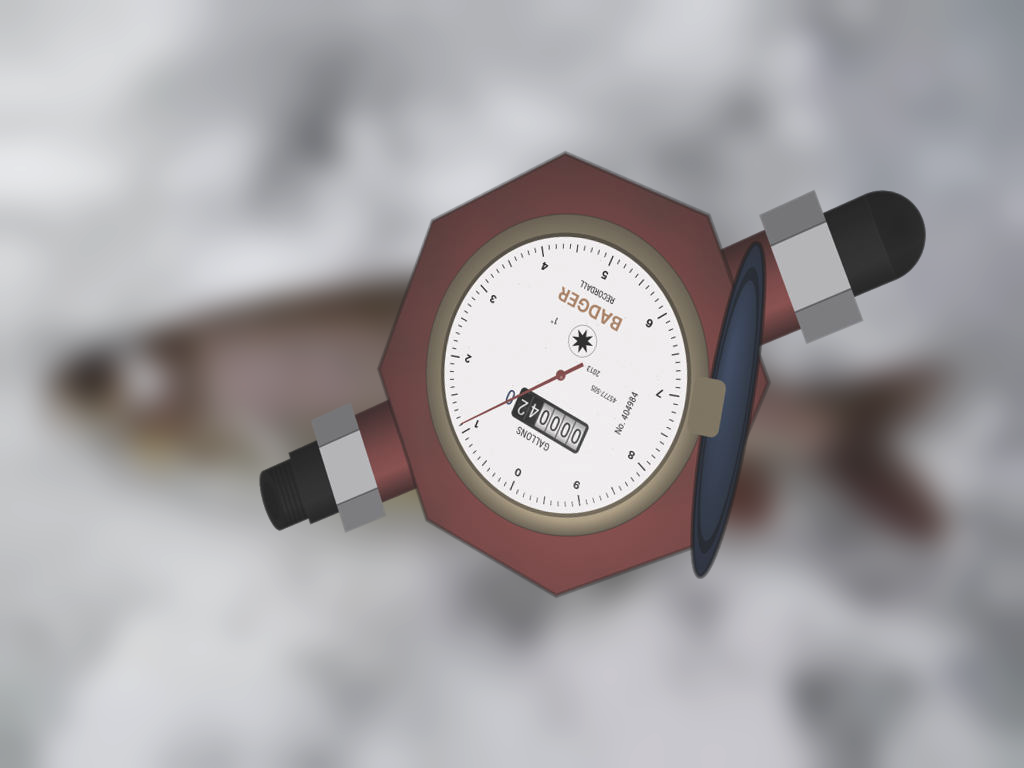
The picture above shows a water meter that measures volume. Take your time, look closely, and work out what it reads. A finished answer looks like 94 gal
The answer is 421.1 gal
